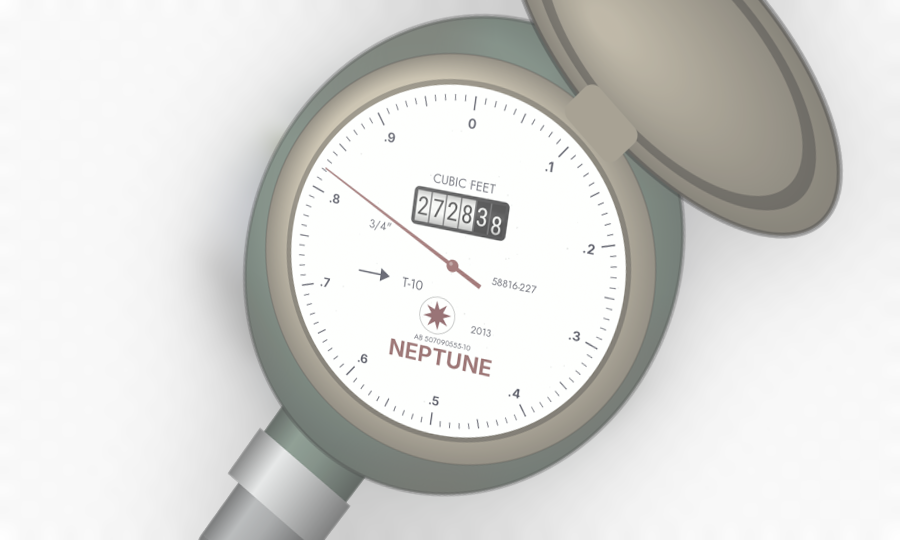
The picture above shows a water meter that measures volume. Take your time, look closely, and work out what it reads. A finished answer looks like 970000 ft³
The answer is 272837.82 ft³
